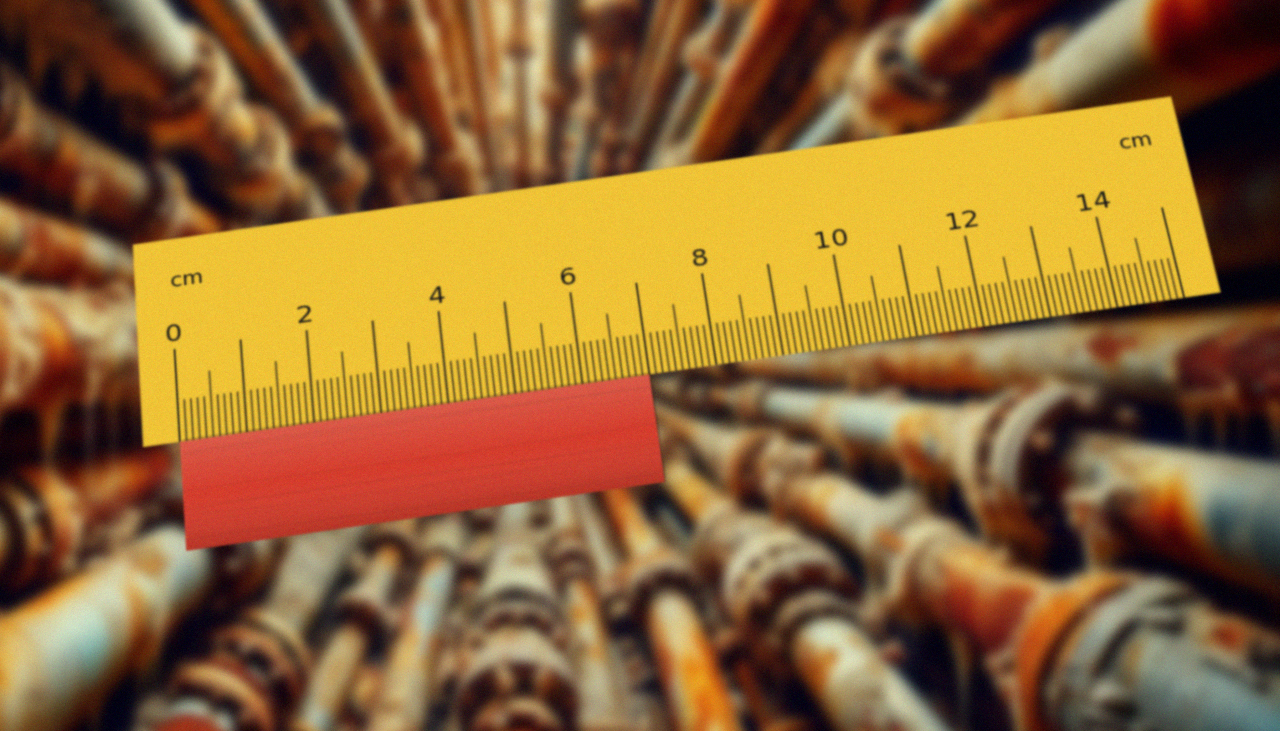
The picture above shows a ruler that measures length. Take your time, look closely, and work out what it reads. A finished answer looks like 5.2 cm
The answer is 7 cm
